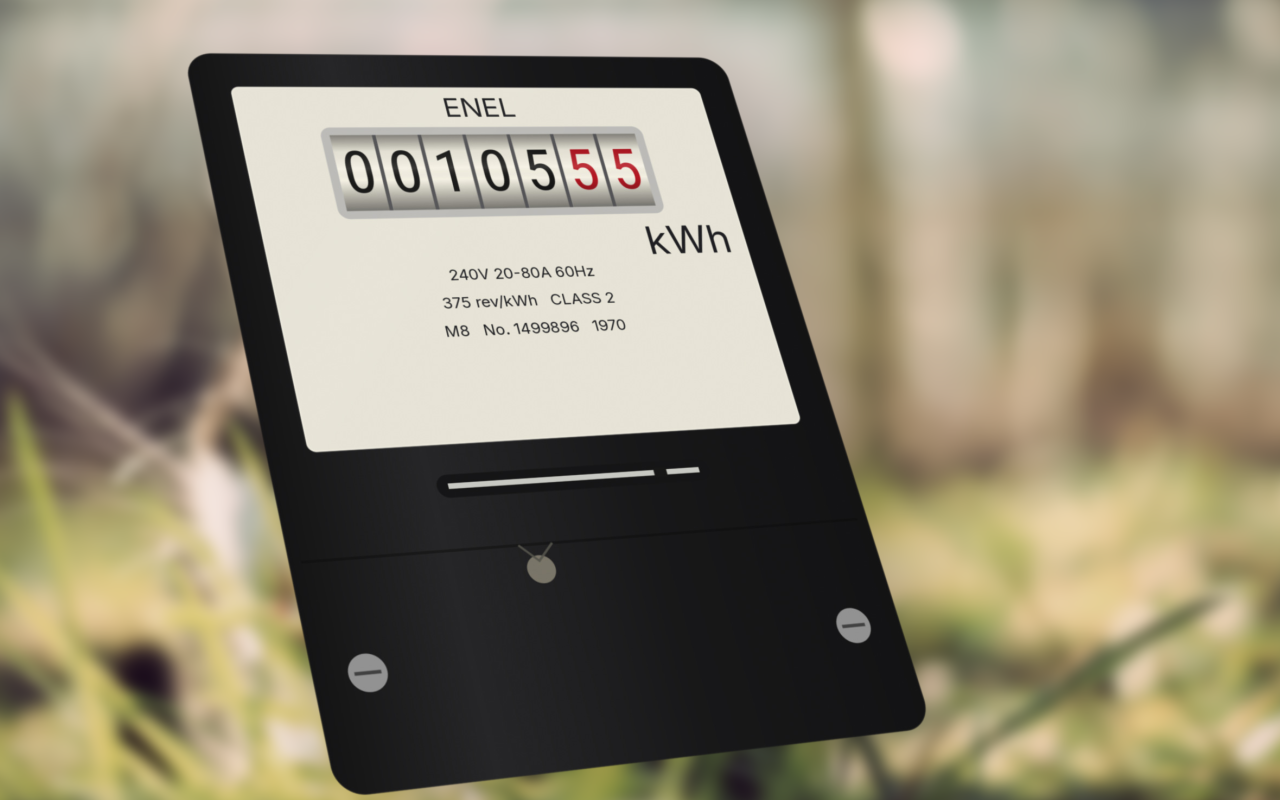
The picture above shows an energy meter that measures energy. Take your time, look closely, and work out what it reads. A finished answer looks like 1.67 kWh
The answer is 105.55 kWh
